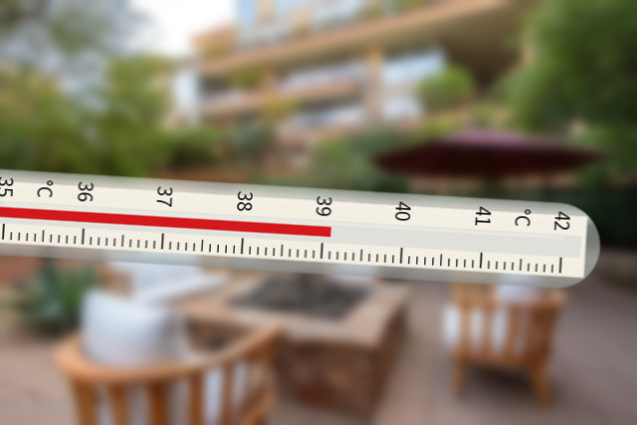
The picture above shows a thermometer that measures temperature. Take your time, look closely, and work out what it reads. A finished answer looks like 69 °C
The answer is 39.1 °C
